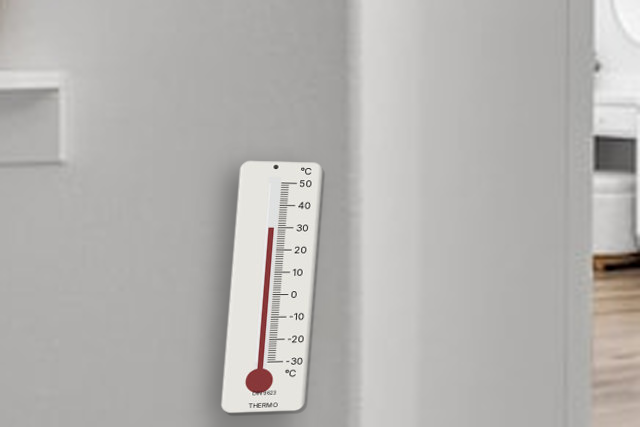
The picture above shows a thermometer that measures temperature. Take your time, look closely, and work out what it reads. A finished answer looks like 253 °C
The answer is 30 °C
